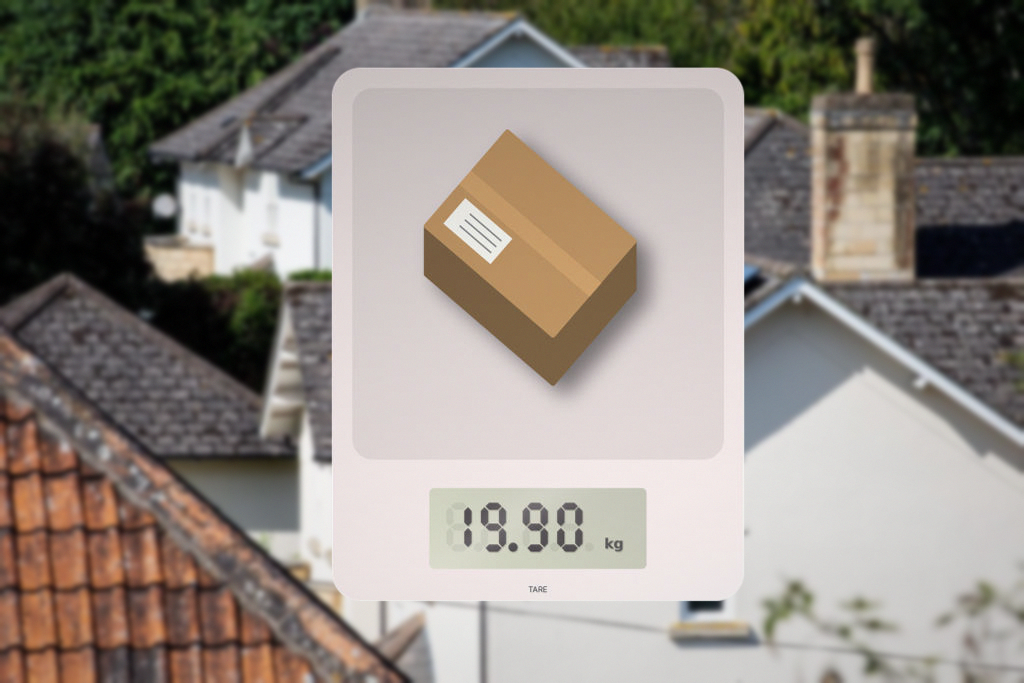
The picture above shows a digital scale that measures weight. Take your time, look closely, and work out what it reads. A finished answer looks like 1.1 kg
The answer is 19.90 kg
